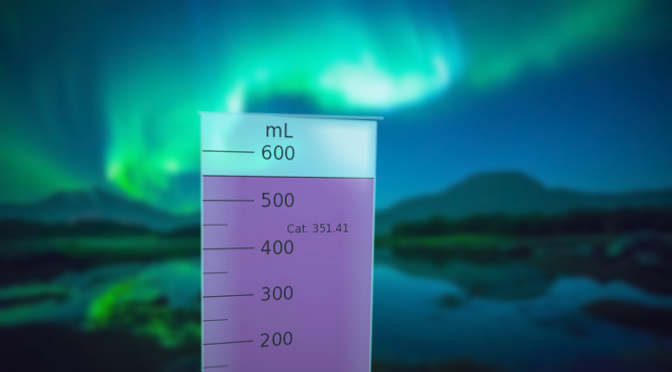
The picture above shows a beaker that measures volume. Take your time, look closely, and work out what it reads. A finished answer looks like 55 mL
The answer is 550 mL
